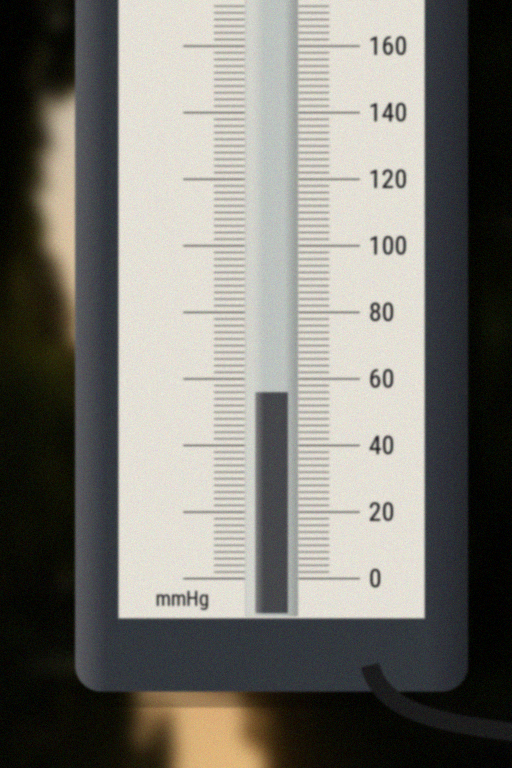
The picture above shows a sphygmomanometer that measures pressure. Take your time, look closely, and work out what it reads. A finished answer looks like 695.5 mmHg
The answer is 56 mmHg
